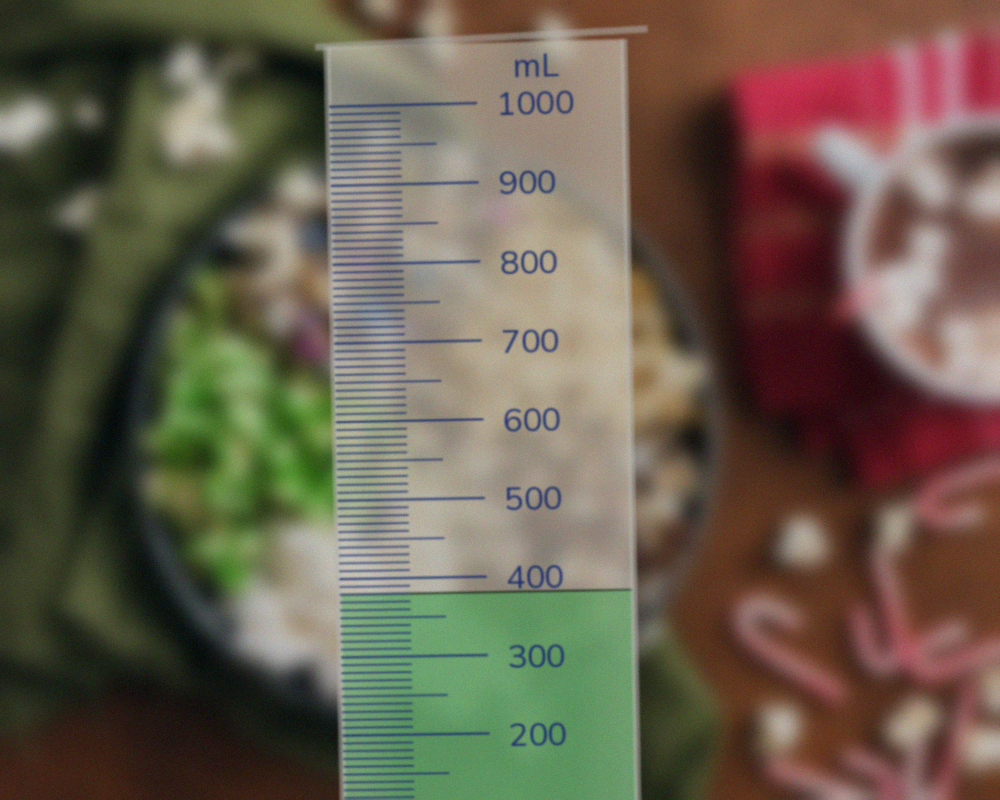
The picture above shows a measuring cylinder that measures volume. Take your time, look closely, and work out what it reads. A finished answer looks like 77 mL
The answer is 380 mL
